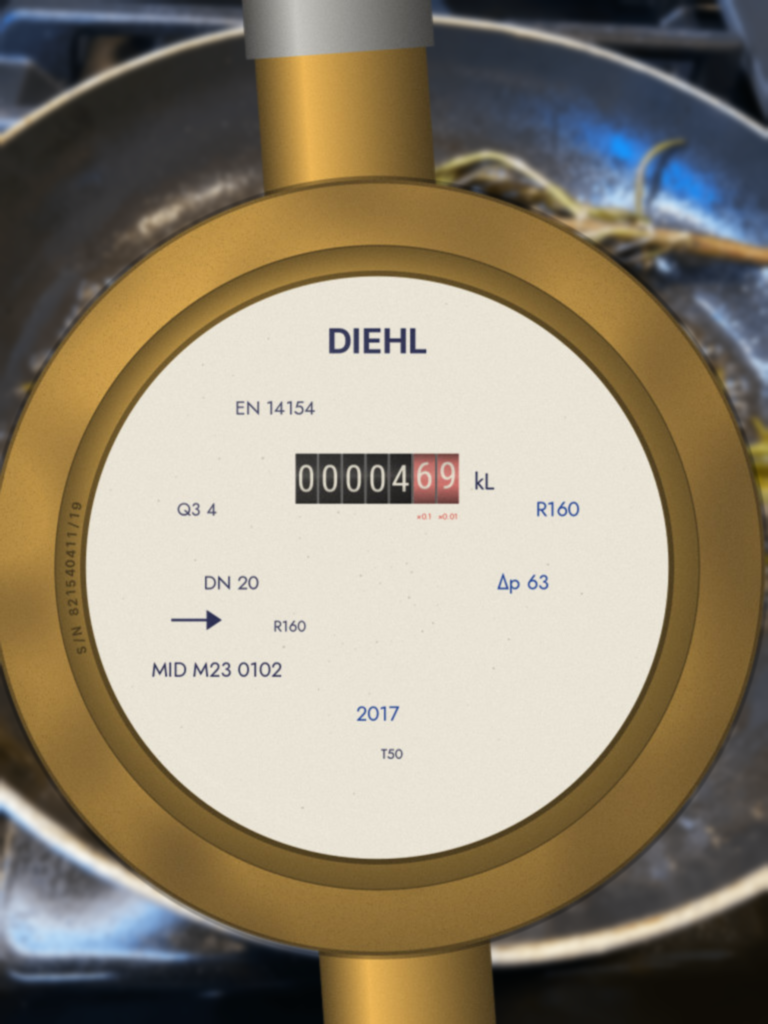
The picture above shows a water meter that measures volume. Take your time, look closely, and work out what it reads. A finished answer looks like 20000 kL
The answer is 4.69 kL
